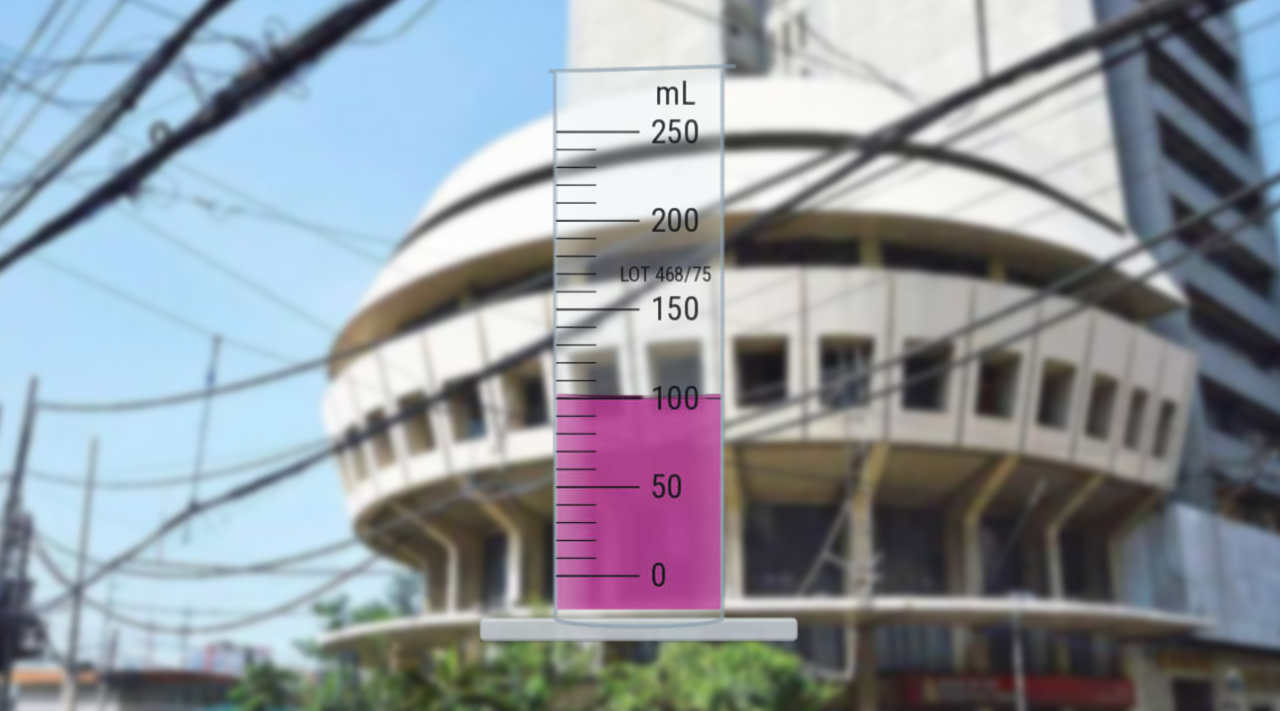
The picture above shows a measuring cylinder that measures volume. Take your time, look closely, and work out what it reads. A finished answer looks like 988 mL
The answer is 100 mL
